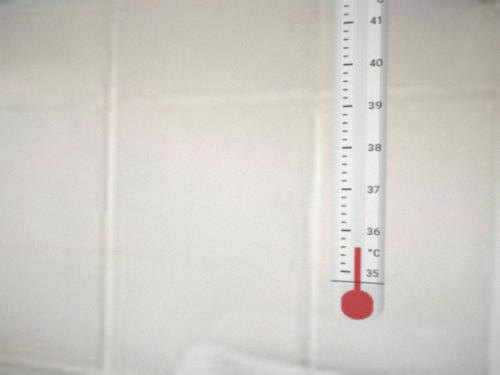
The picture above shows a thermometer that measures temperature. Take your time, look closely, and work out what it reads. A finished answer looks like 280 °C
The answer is 35.6 °C
